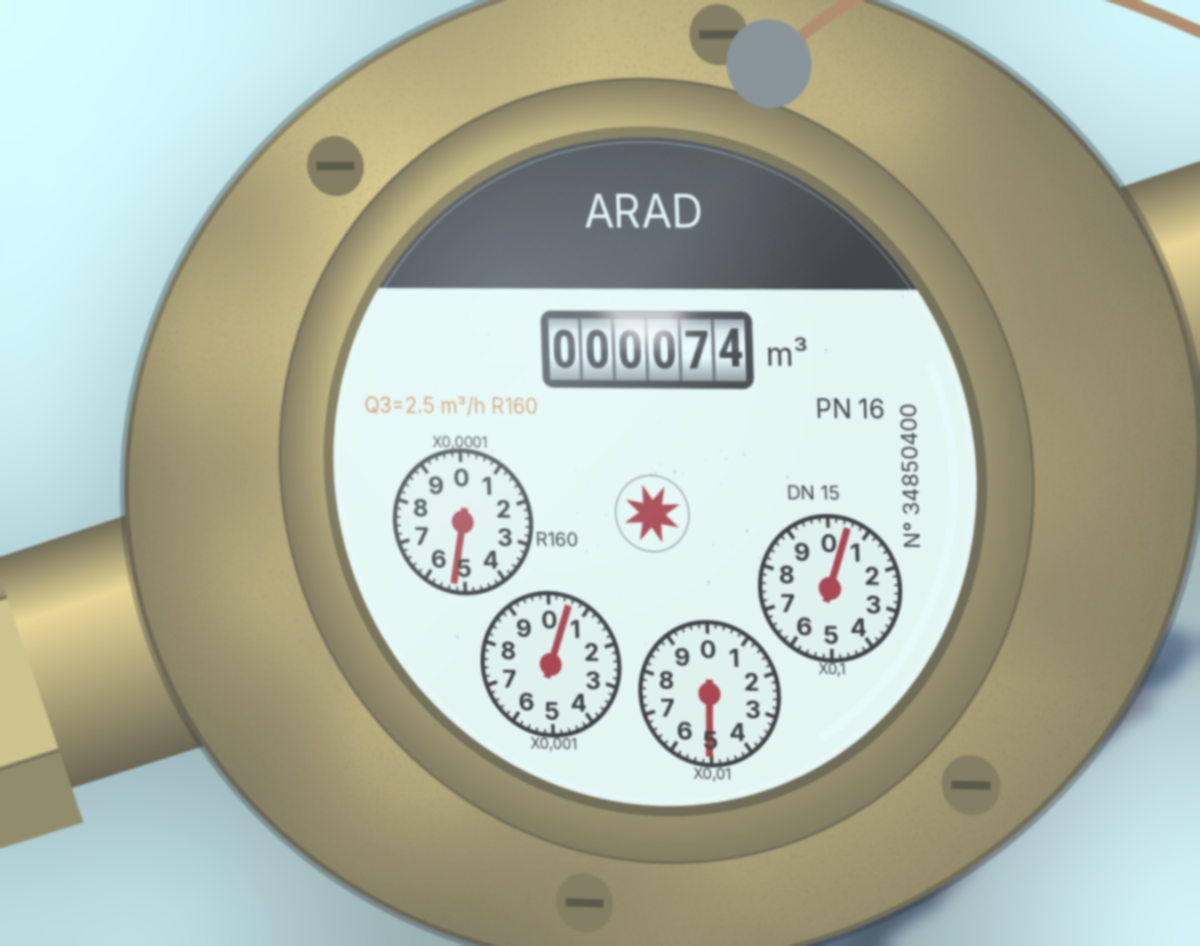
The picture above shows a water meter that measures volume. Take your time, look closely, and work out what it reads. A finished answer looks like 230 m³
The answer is 74.0505 m³
